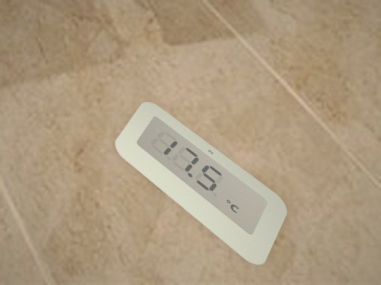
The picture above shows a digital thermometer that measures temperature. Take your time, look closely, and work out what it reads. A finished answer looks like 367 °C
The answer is 17.5 °C
